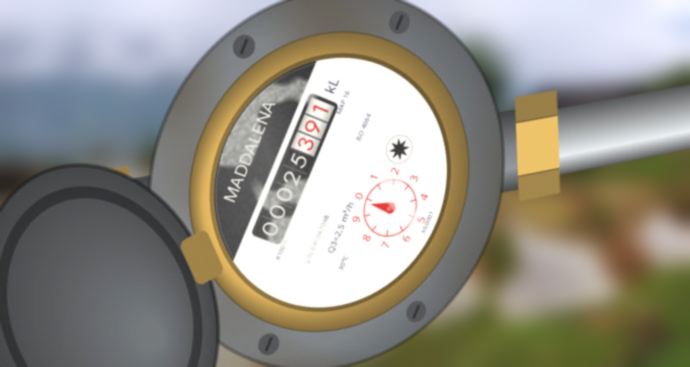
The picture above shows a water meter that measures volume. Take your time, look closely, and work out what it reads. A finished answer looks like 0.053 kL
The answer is 25.3909 kL
